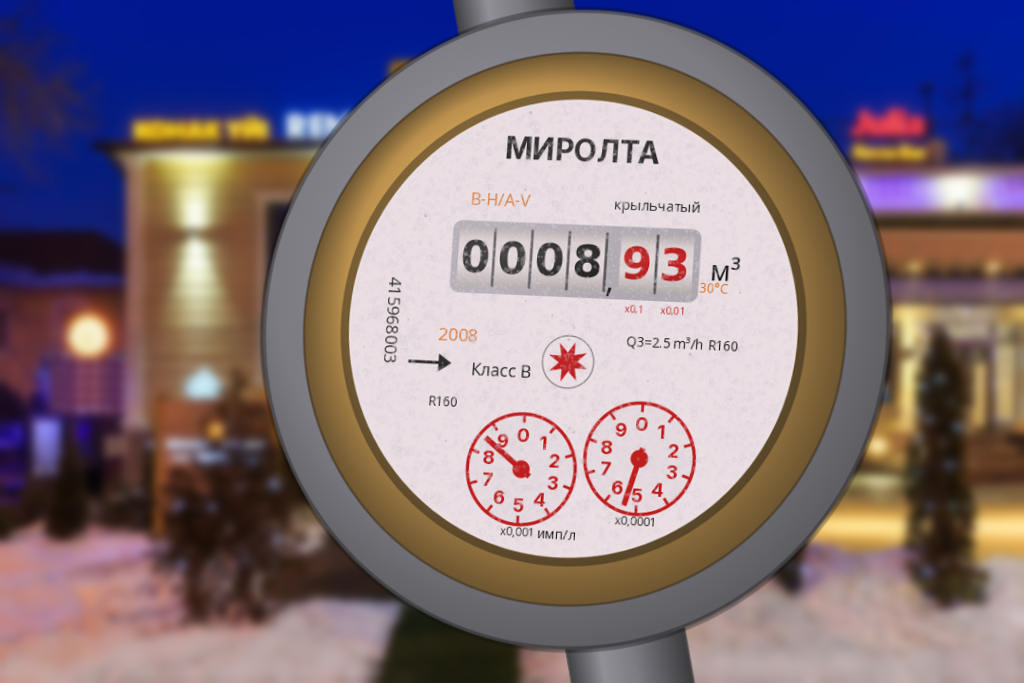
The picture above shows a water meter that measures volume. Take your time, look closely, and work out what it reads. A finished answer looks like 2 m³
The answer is 8.9385 m³
